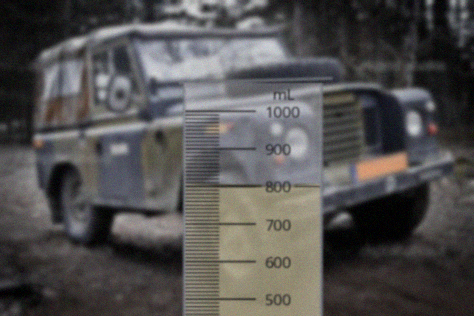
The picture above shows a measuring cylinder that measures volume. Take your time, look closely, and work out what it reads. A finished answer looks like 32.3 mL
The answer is 800 mL
